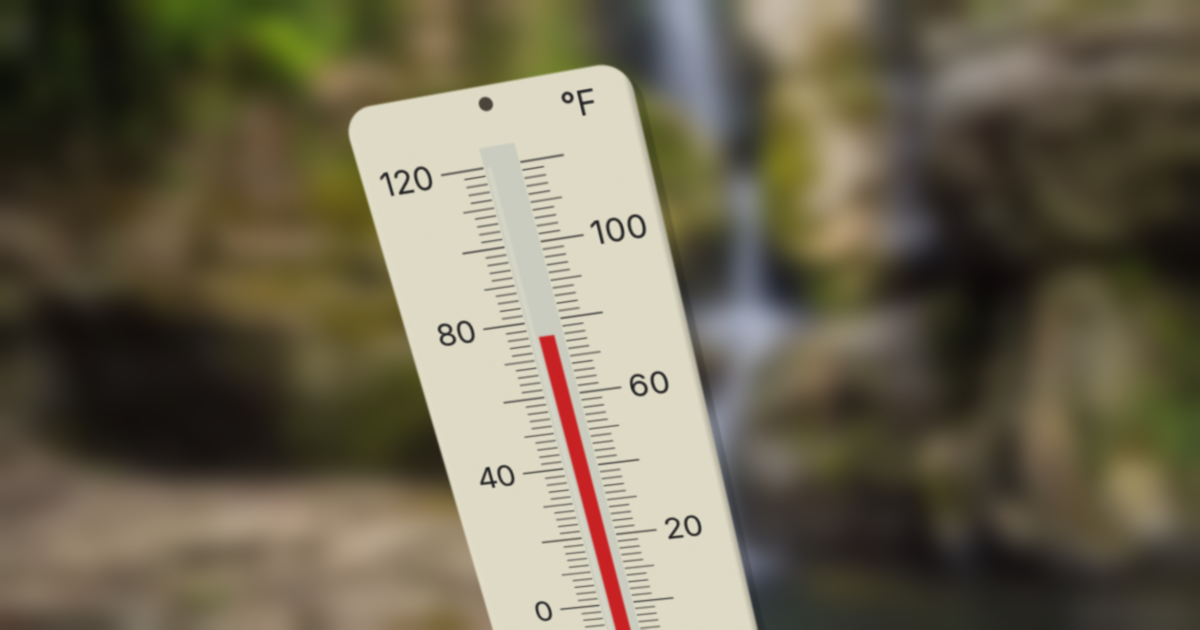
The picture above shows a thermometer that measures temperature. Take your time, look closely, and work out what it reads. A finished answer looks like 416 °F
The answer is 76 °F
